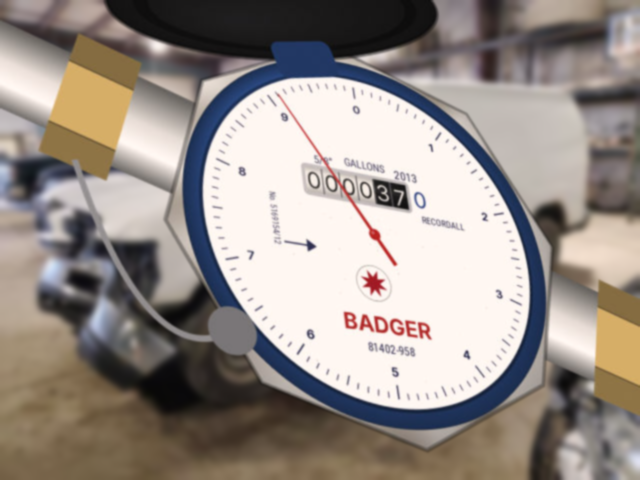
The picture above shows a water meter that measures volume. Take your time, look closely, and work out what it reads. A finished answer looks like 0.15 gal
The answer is 369.1 gal
